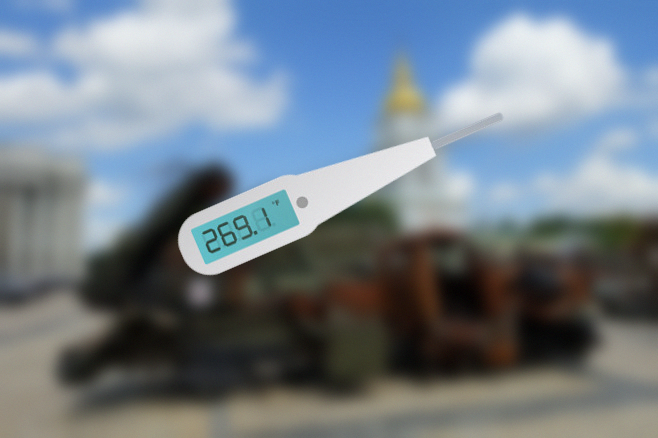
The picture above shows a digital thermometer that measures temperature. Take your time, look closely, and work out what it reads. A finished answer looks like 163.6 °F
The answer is 269.1 °F
